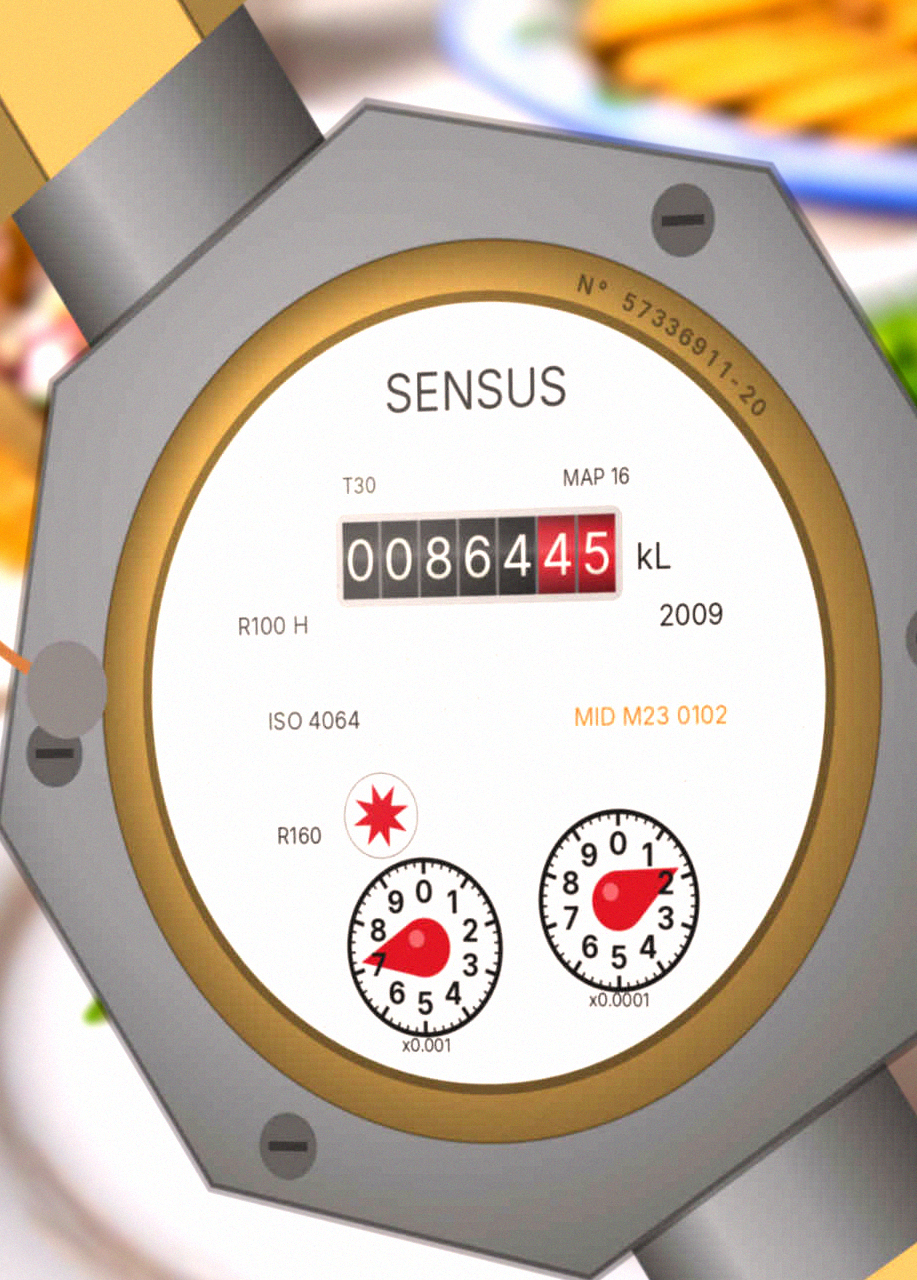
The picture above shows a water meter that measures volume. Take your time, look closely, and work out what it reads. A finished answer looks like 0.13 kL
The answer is 864.4571 kL
